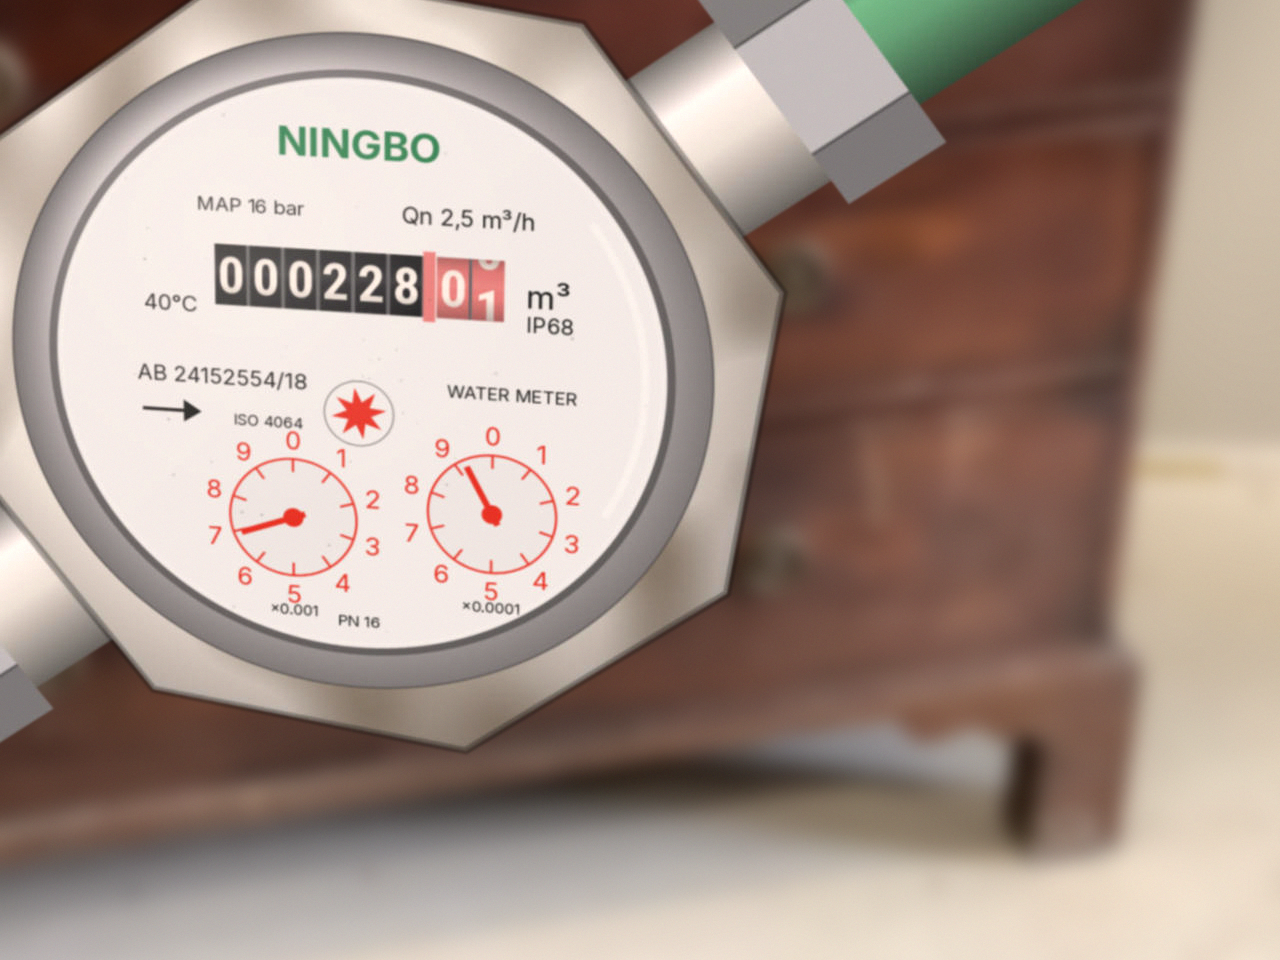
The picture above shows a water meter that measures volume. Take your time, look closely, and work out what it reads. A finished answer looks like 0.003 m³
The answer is 228.0069 m³
